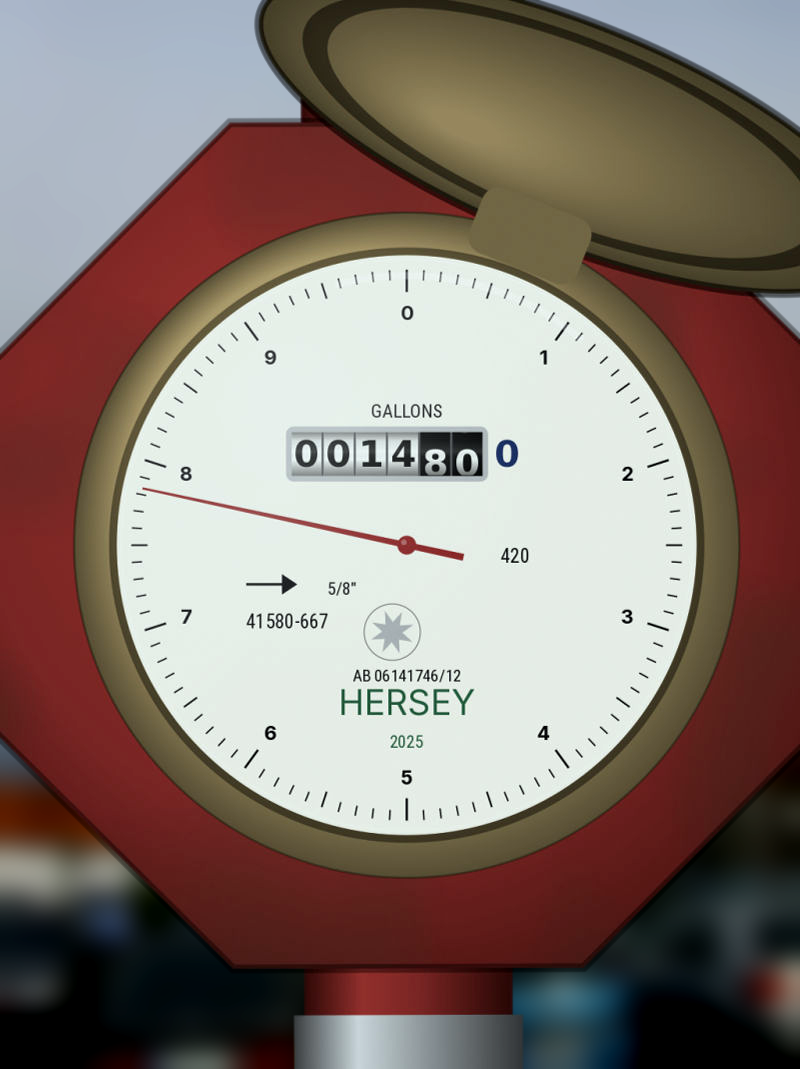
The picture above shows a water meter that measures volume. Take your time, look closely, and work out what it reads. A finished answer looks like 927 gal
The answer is 14797.8 gal
